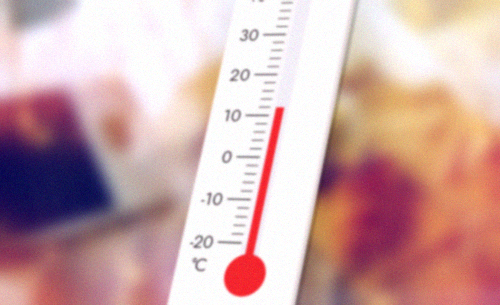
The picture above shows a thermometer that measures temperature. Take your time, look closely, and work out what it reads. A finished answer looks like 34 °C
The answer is 12 °C
